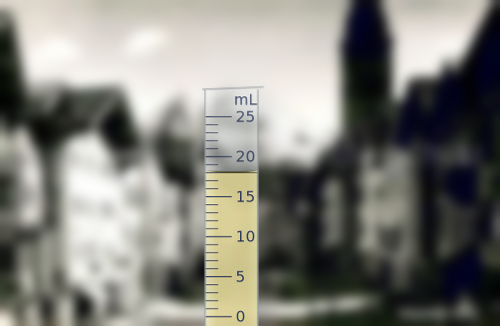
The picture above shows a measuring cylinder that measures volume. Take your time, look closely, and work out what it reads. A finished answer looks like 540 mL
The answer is 18 mL
